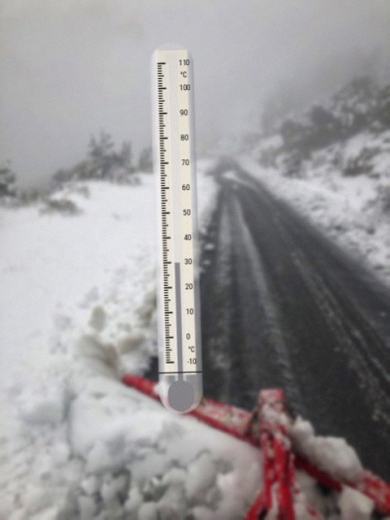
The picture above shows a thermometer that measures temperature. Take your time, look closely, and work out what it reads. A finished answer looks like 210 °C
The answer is 30 °C
